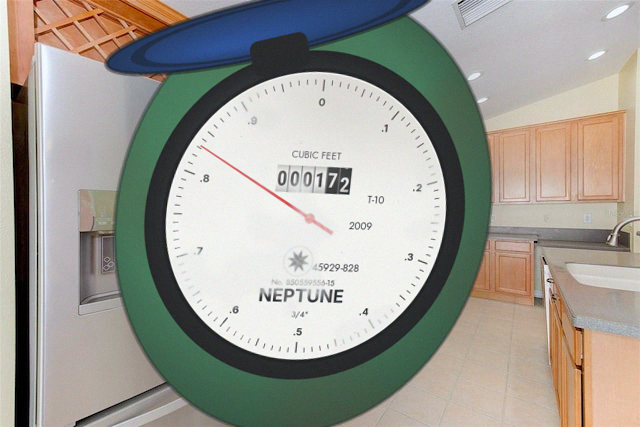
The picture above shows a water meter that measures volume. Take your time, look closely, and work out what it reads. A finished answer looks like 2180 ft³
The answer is 171.83 ft³
